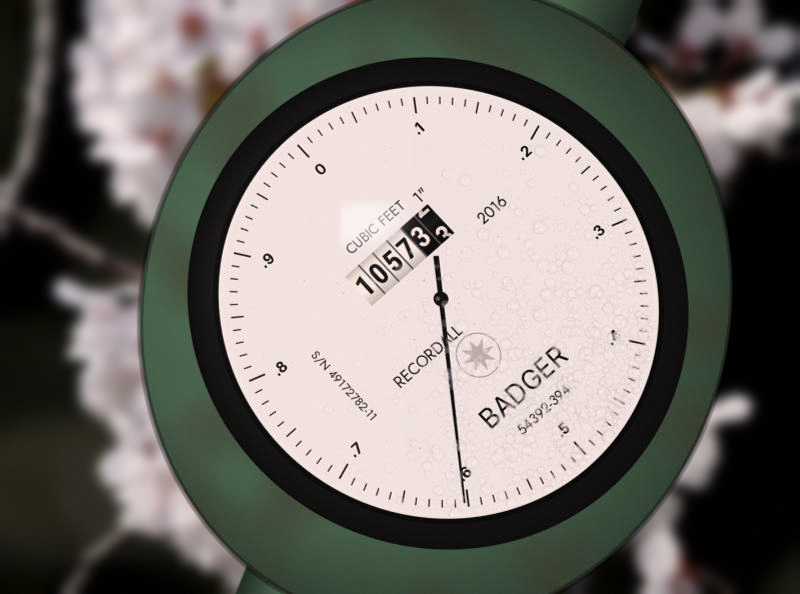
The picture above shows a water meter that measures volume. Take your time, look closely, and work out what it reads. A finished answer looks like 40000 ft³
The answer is 105732.60 ft³
